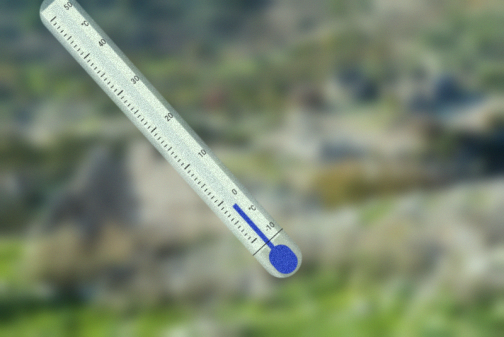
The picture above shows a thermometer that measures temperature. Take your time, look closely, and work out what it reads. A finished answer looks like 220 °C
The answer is -2 °C
